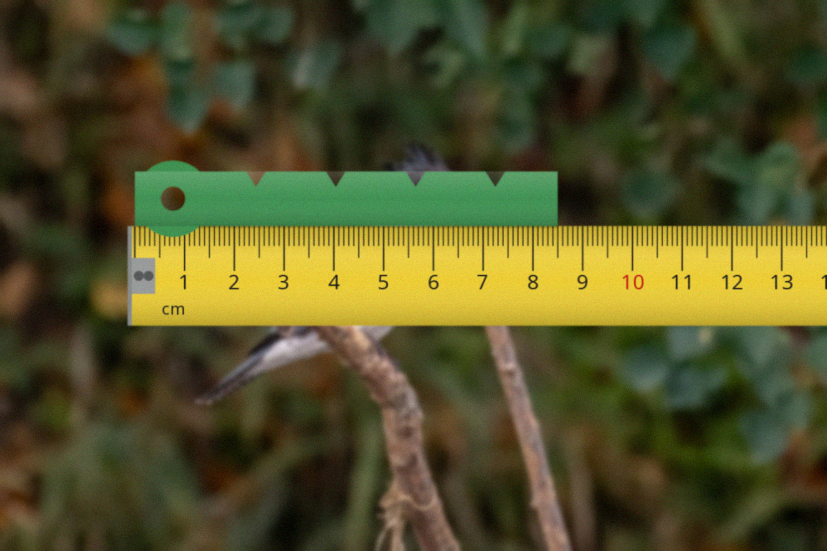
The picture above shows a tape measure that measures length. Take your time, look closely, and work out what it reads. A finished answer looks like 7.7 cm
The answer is 8.5 cm
